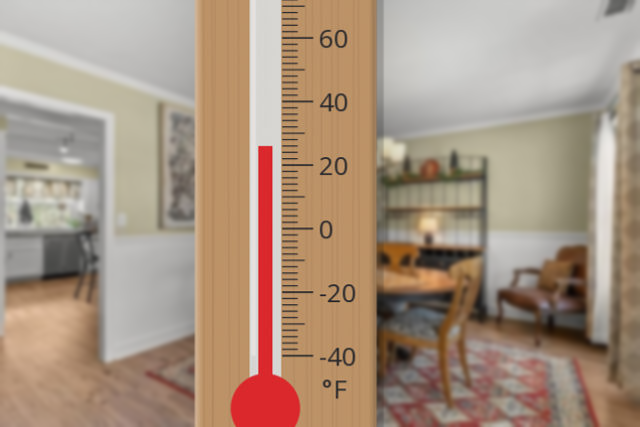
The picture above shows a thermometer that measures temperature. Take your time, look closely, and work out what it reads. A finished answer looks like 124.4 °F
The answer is 26 °F
